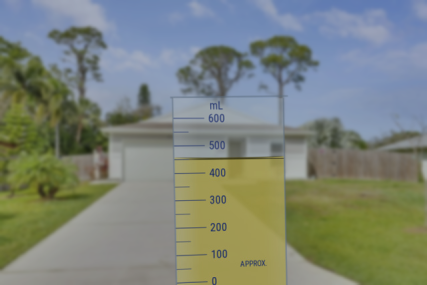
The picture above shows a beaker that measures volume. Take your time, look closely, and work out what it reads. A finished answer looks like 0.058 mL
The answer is 450 mL
